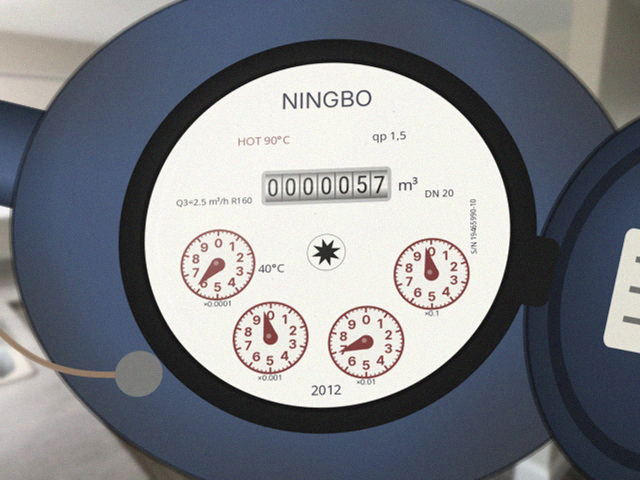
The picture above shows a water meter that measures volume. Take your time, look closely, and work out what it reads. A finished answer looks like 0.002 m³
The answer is 56.9696 m³
